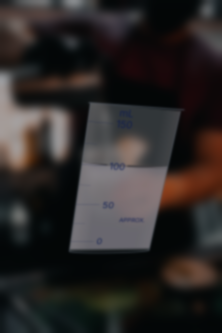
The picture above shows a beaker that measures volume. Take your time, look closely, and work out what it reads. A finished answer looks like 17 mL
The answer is 100 mL
